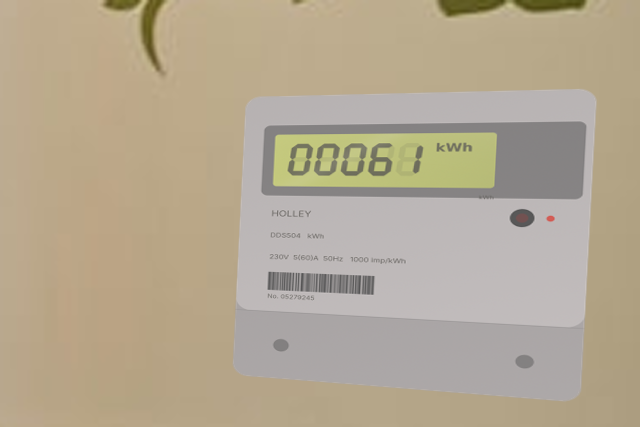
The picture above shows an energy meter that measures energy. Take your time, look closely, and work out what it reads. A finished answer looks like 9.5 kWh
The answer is 61 kWh
